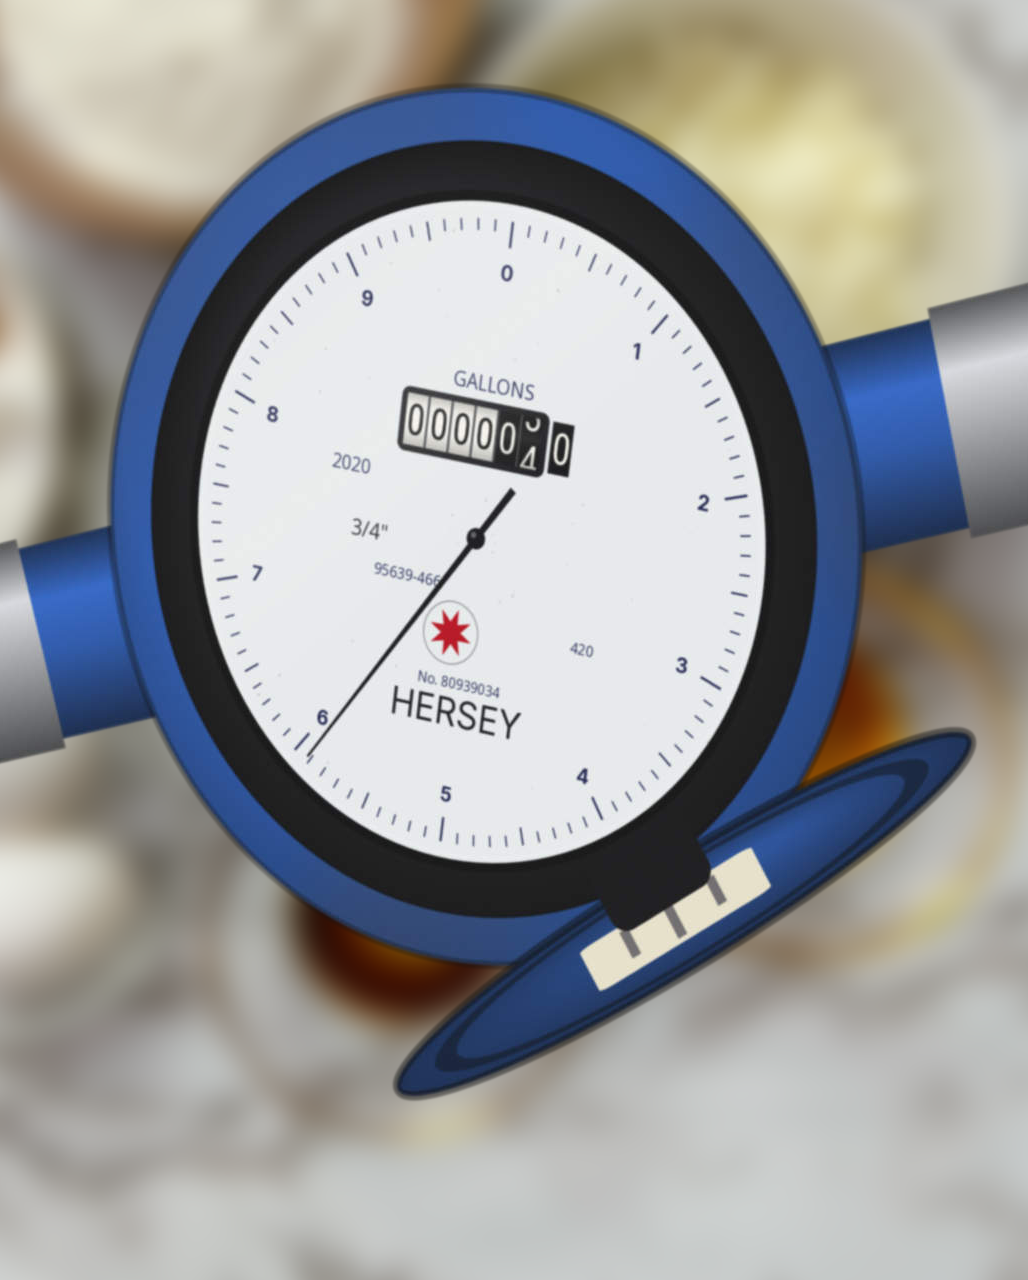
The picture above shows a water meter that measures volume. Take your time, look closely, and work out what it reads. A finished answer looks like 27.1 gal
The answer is 35.9 gal
